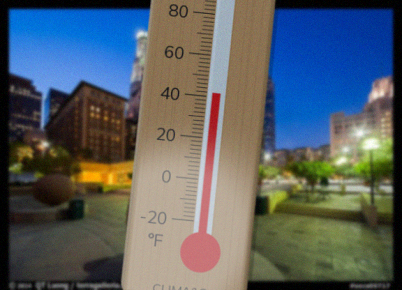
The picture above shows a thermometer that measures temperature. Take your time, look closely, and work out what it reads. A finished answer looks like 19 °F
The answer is 42 °F
